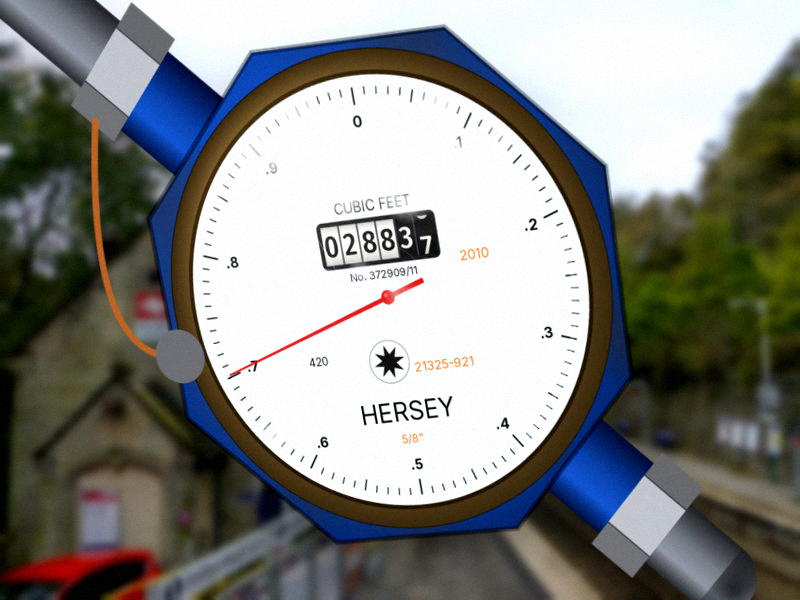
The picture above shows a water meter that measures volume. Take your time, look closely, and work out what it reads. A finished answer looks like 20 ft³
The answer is 28836.70 ft³
